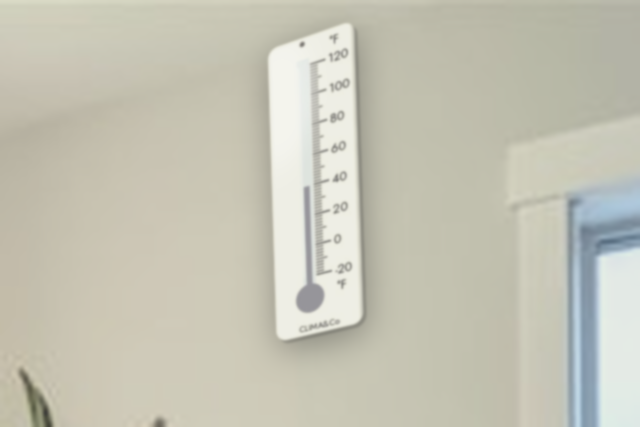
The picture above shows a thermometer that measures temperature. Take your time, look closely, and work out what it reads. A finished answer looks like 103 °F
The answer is 40 °F
